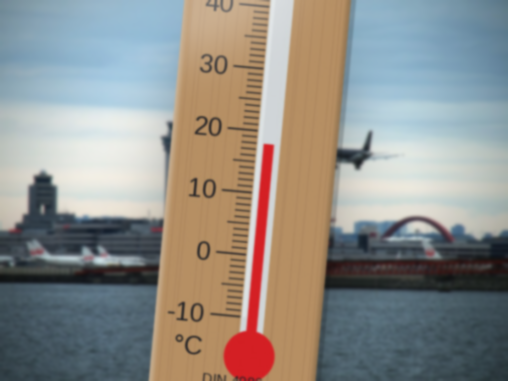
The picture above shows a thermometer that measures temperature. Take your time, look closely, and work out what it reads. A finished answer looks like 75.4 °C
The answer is 18 °C
